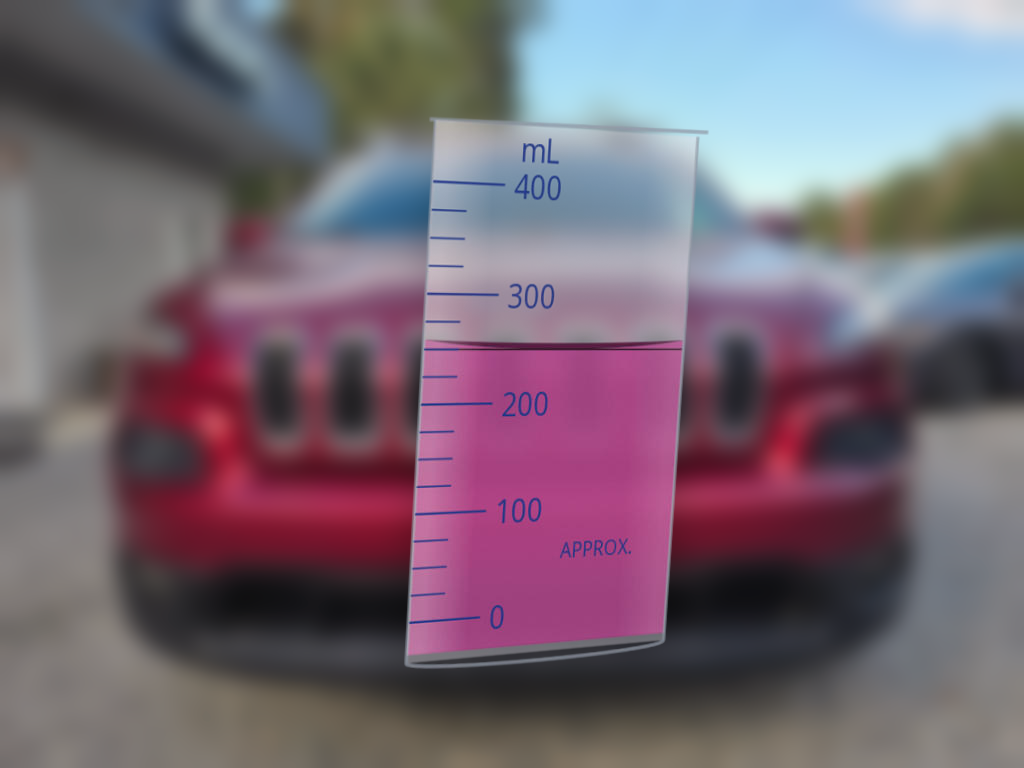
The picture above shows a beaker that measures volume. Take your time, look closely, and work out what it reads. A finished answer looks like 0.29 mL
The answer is 250 mL
